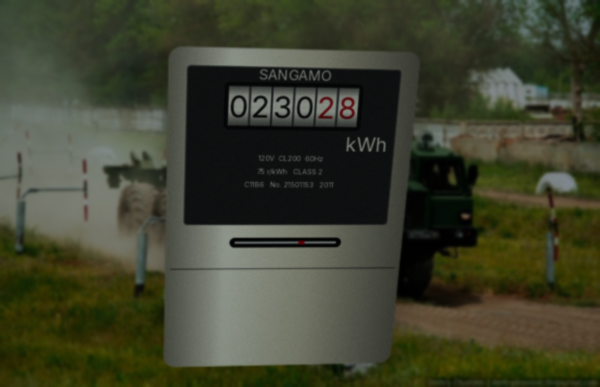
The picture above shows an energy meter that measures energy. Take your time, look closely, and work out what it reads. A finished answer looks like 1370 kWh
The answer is 230.28 kWh
